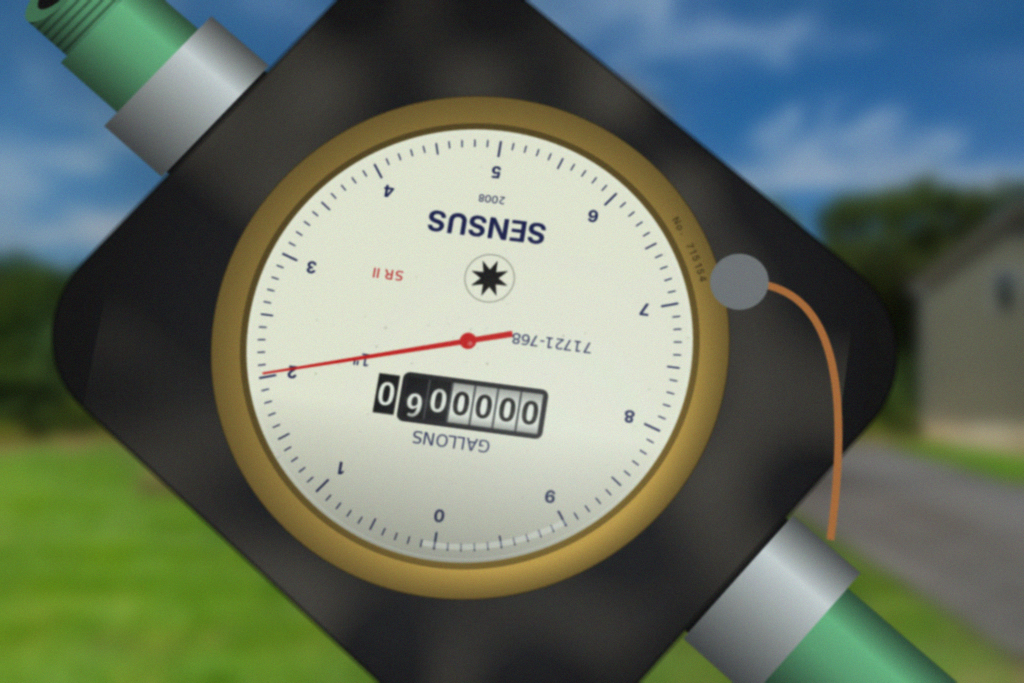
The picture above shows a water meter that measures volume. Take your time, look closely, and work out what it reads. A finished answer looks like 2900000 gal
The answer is 62.0 gal
